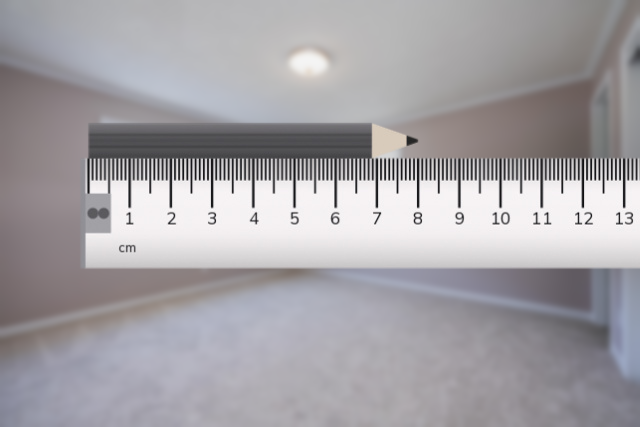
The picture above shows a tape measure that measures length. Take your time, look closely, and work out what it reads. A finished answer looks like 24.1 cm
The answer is 8 cm
